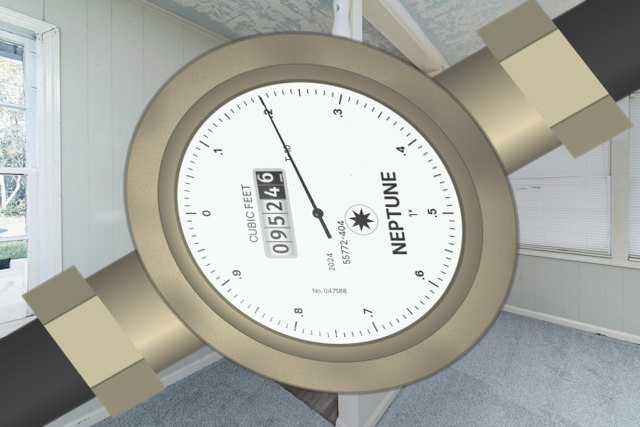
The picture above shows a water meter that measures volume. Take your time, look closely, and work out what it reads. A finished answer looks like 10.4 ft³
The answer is 95246.20 ft³
